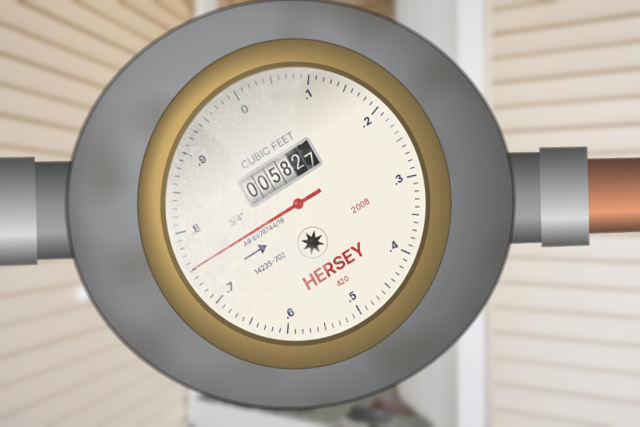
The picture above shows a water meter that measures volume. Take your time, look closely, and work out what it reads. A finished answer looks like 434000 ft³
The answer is 5826.75 ft³
